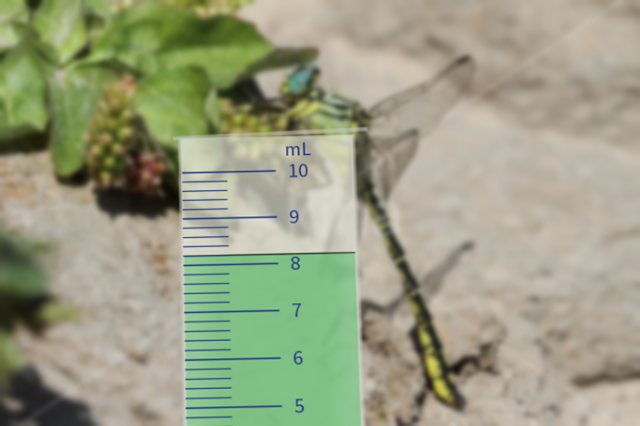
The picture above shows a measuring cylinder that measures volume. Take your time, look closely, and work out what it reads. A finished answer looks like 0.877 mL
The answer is 8.2 mL
